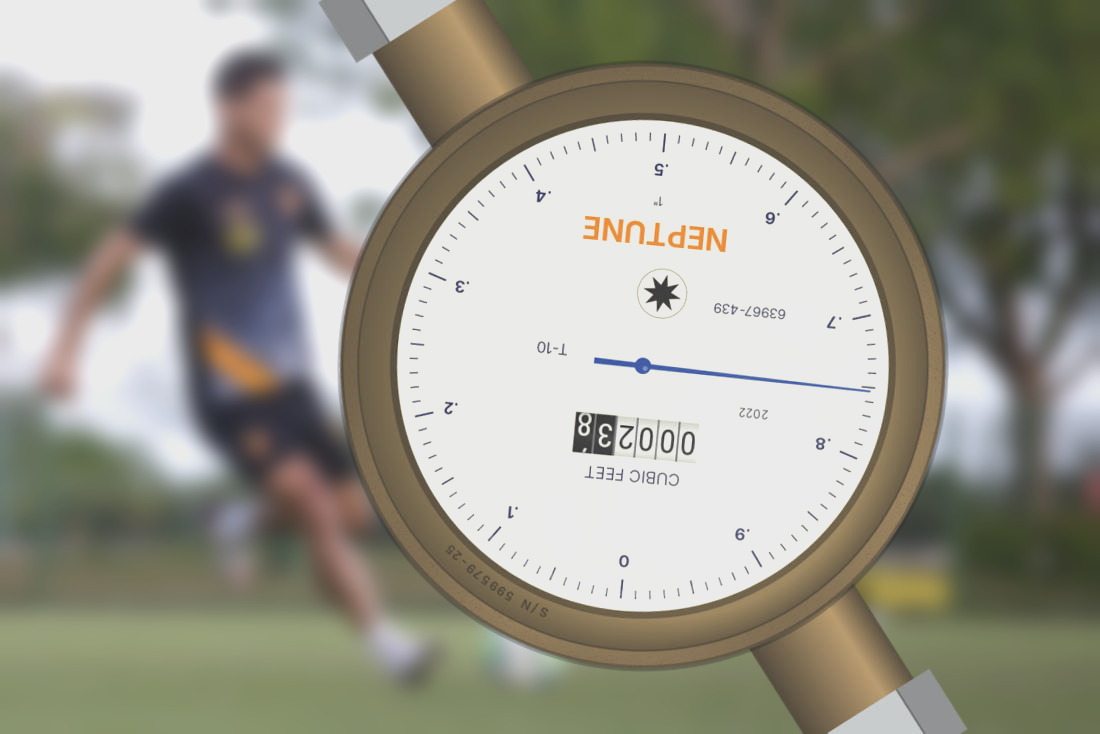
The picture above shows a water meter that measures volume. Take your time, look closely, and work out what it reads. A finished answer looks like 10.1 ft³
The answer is 237.75 ft³
